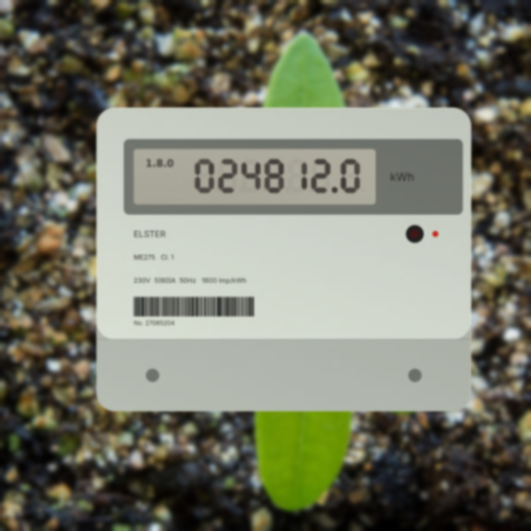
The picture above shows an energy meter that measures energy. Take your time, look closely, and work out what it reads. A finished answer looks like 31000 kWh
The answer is 24812.0 kWh
